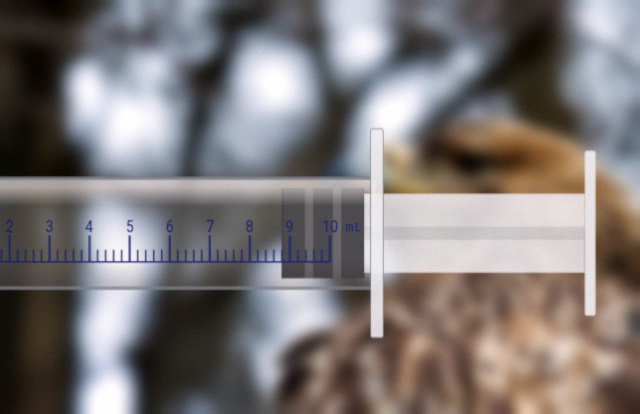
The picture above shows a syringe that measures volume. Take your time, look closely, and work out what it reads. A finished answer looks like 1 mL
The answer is 8.8 mL
